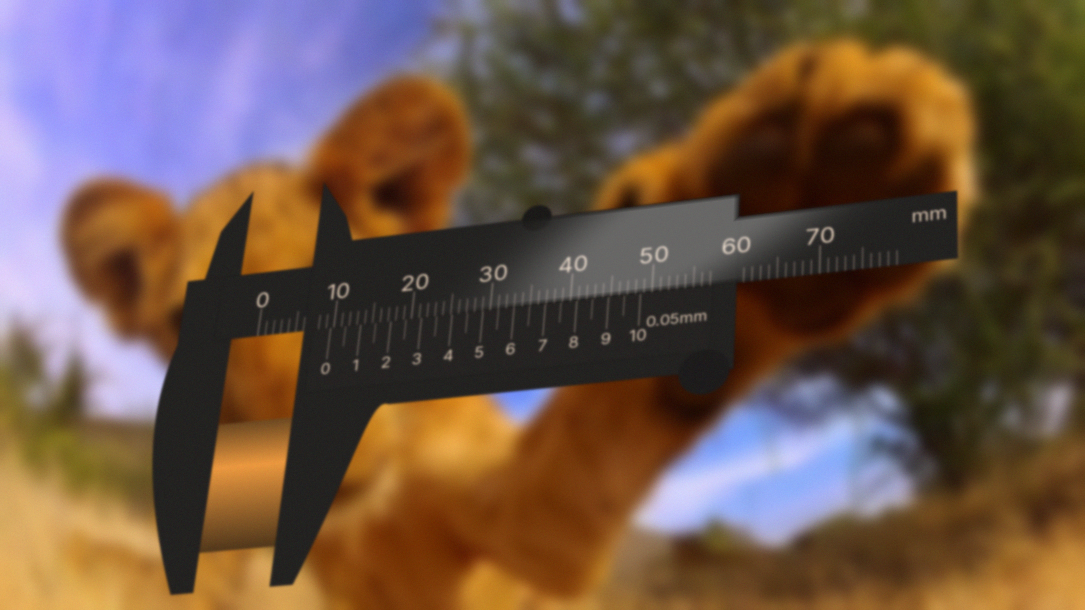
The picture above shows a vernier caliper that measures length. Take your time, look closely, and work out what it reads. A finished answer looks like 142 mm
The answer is 9.6 mm
